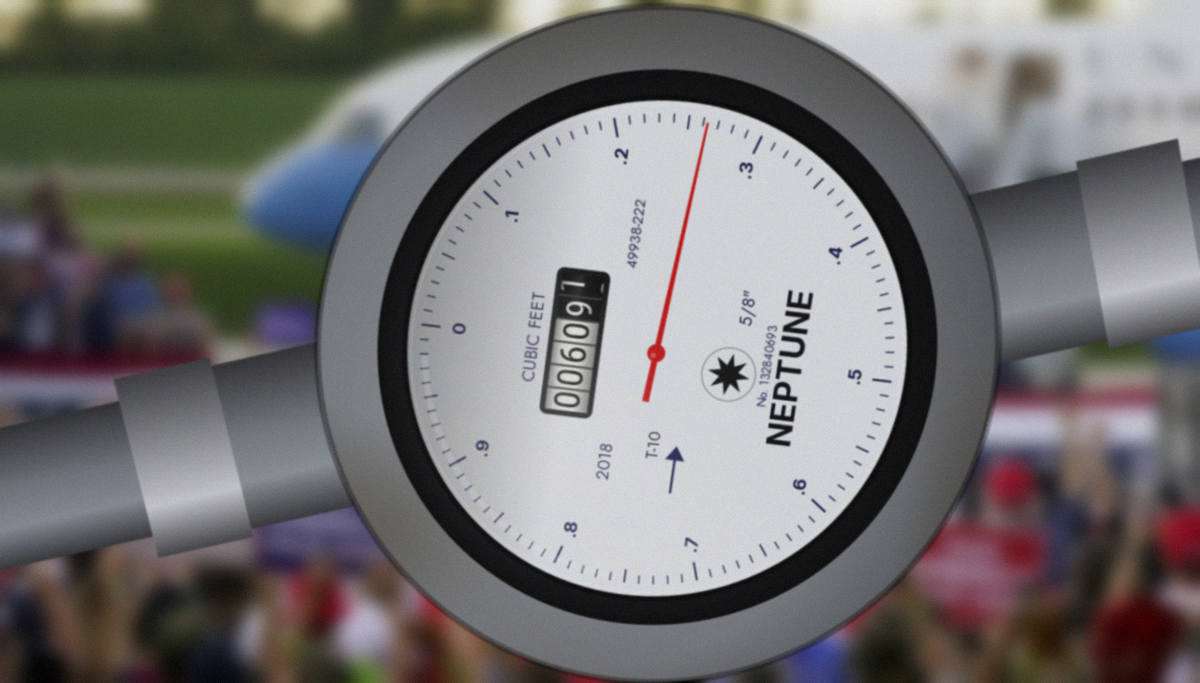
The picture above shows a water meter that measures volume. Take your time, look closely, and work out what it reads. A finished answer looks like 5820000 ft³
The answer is 6091.26 ft³
